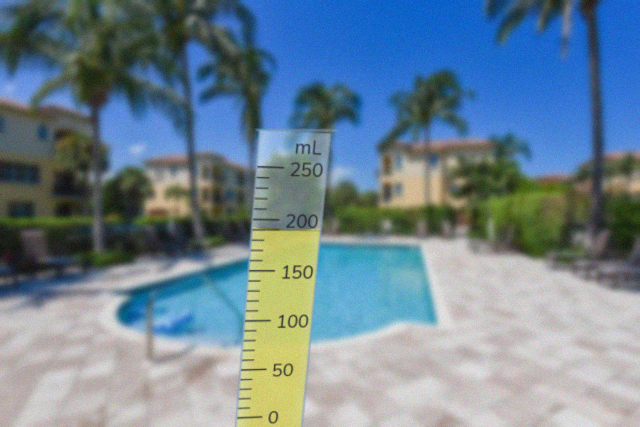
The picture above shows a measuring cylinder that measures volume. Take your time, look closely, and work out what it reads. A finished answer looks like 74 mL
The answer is 190 mL
